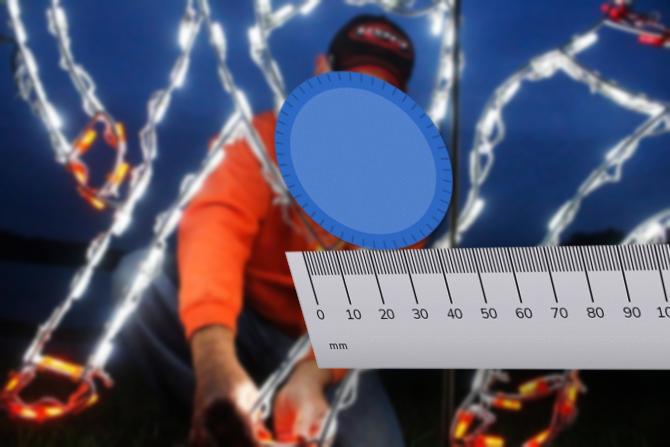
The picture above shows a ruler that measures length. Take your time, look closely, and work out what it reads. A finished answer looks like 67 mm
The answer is 50 mm
